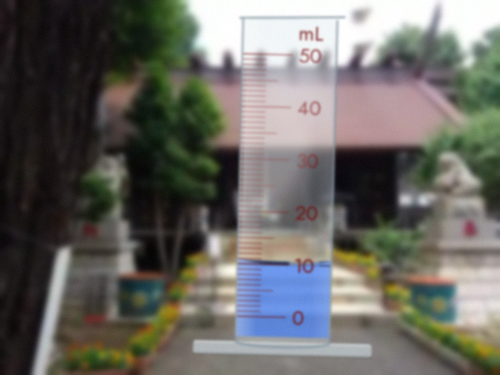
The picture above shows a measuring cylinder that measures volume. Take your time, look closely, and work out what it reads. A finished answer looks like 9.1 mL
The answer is 10 mL
